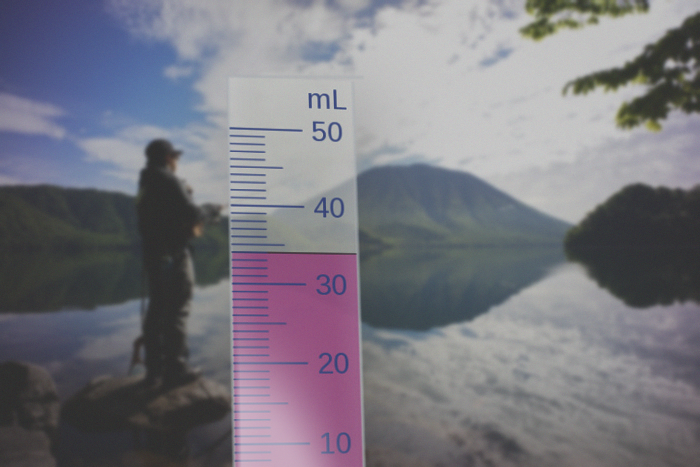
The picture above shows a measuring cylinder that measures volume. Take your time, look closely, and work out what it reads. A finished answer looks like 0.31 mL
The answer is 34 mL
